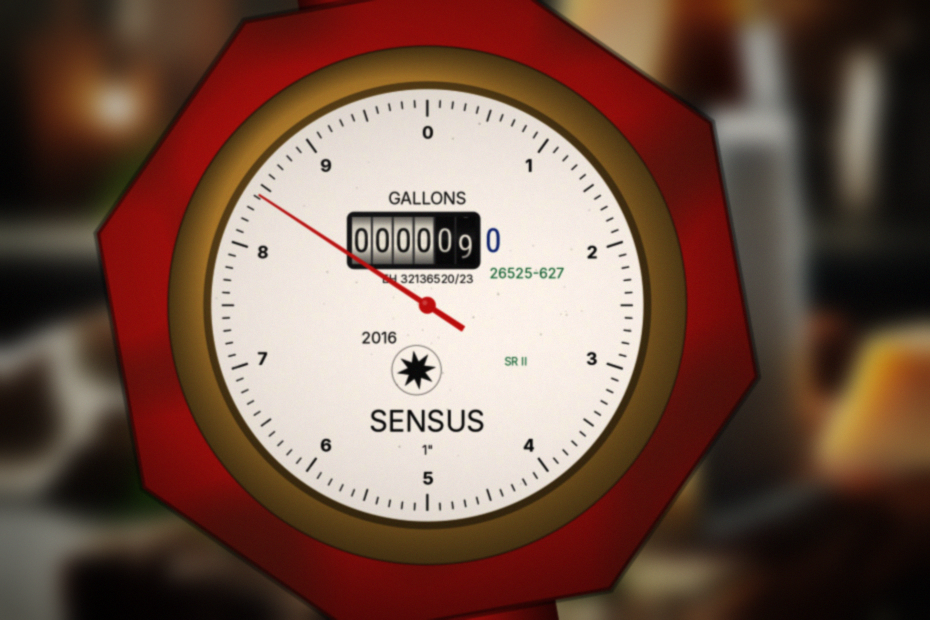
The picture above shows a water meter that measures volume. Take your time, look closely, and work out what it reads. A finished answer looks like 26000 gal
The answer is 88.4 gal
